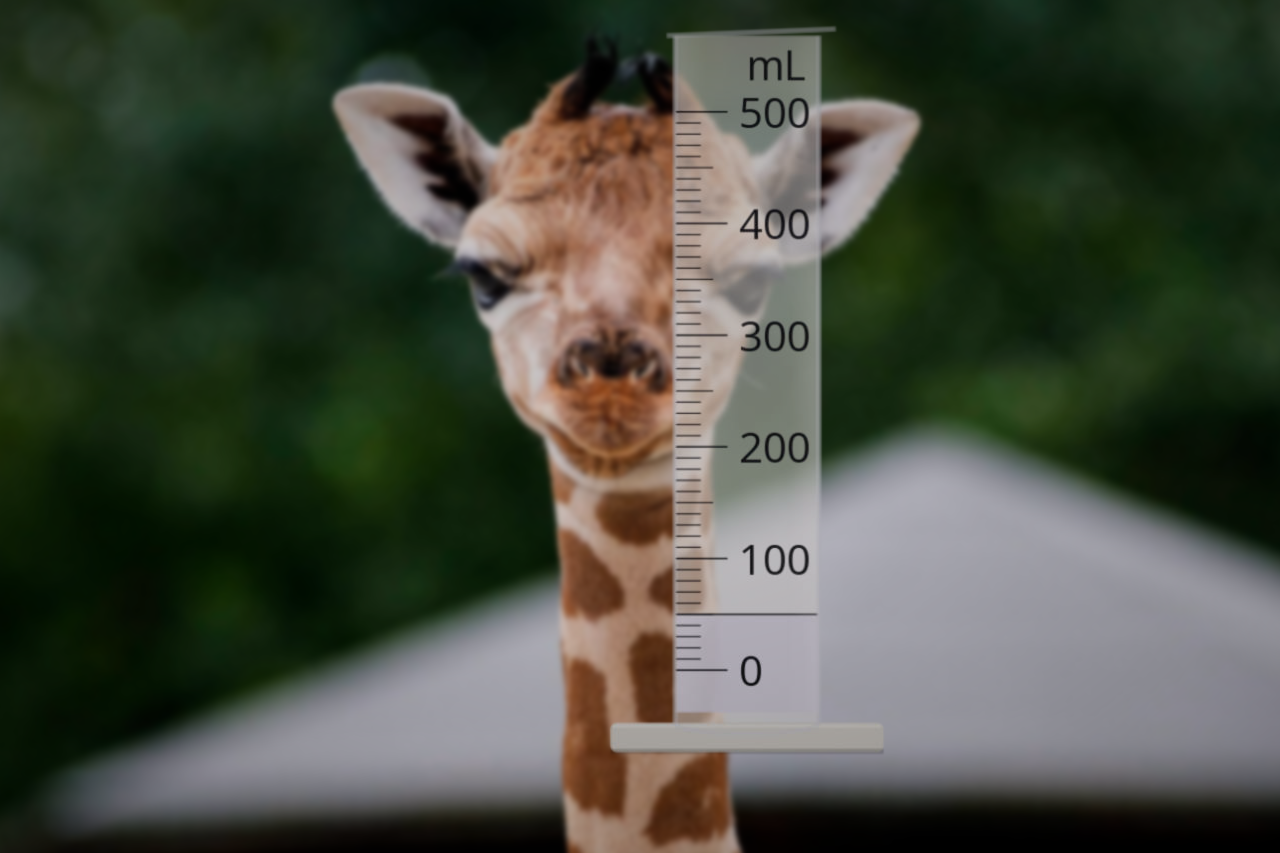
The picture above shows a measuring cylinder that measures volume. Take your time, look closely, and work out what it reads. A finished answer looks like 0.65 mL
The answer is 50 mL
